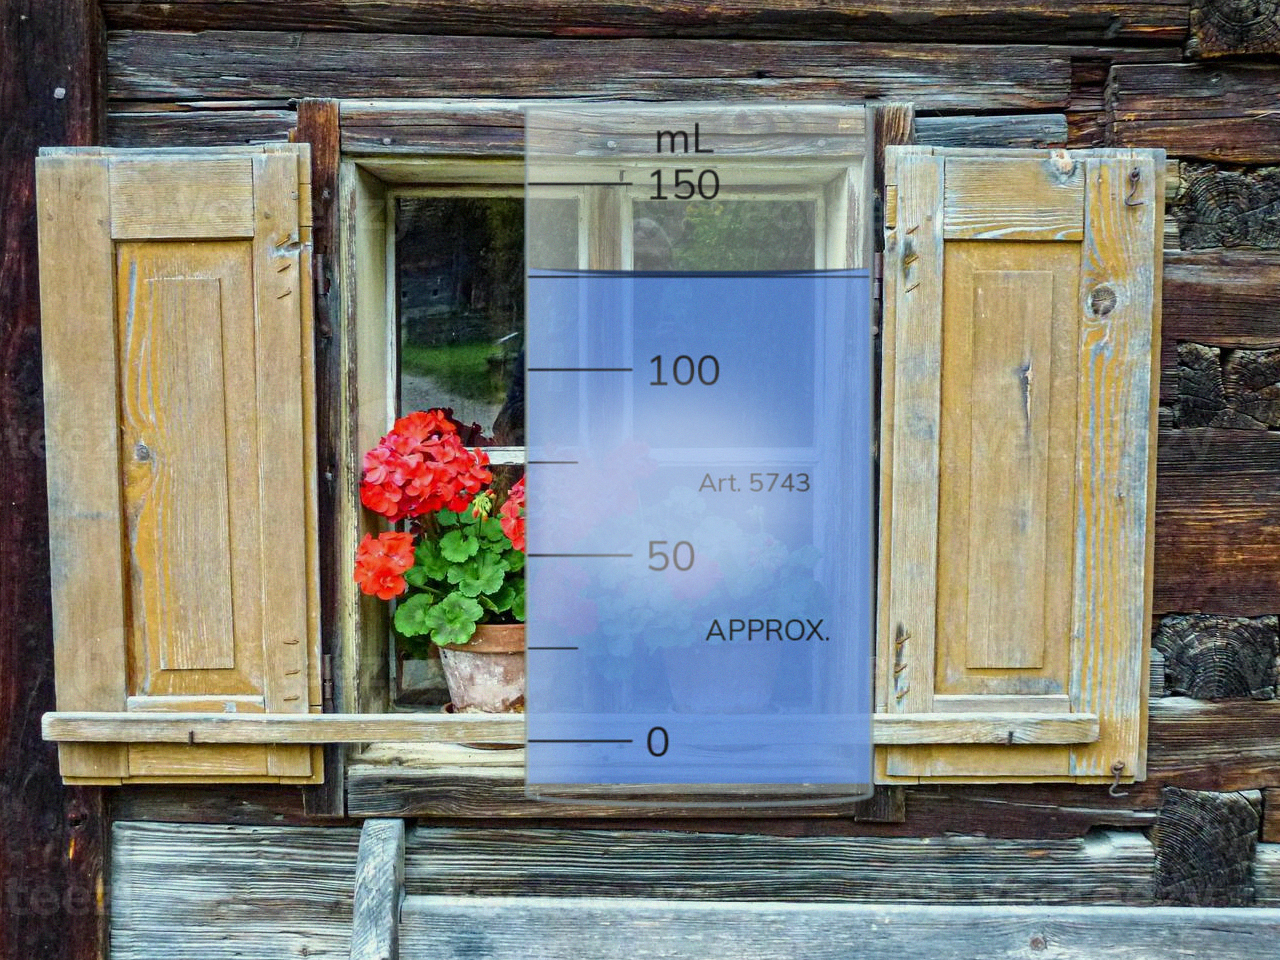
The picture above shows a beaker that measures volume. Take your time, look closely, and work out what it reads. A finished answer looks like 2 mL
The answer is 125 mL
